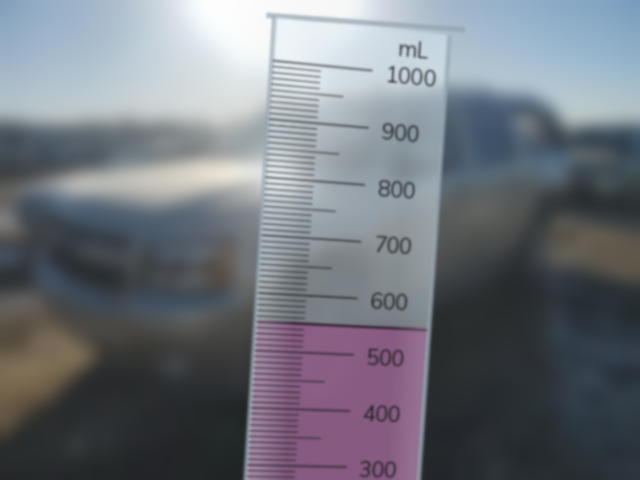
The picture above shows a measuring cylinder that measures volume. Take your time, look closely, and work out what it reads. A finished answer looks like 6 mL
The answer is 550 mL
